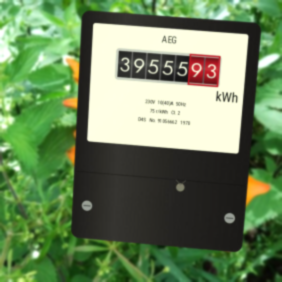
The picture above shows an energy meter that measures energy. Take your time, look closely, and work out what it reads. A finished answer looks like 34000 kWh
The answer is 39555.93 kWh
